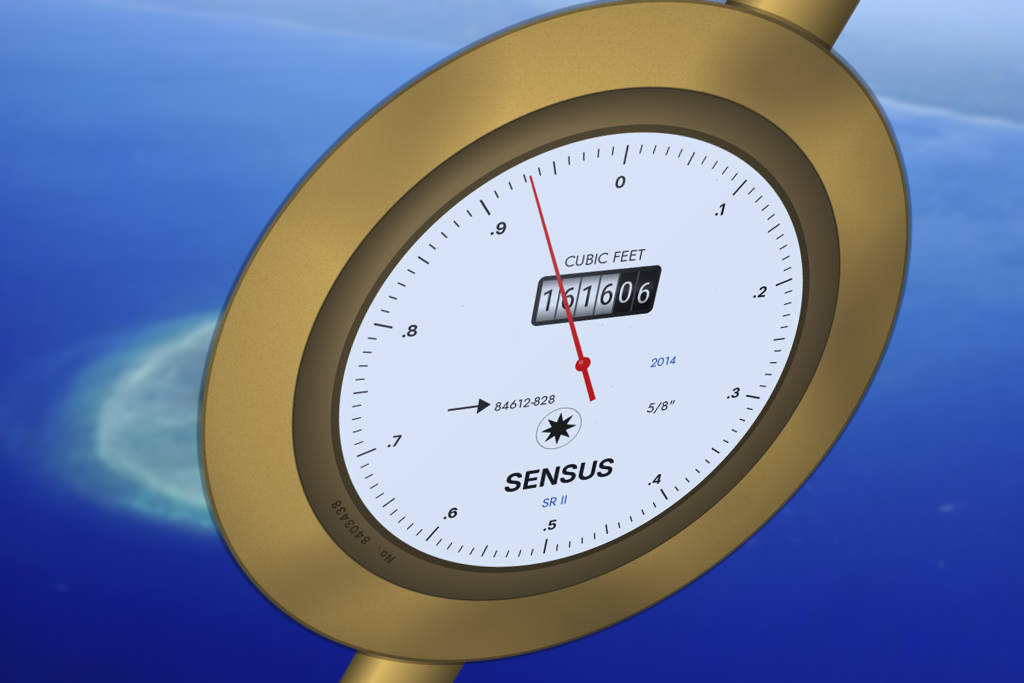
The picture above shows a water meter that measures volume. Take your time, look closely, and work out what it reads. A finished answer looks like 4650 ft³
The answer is 161605.93 ft³
